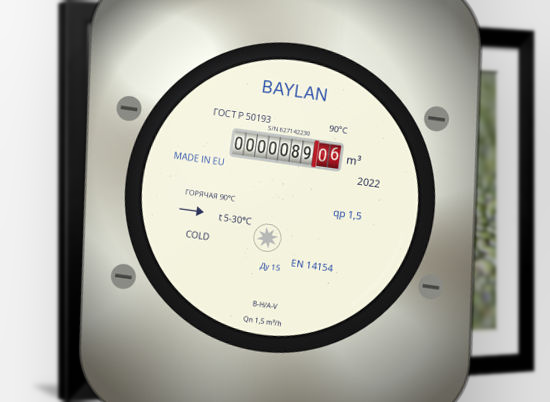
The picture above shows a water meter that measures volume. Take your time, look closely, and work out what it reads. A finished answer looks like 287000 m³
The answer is 89.06 m³
